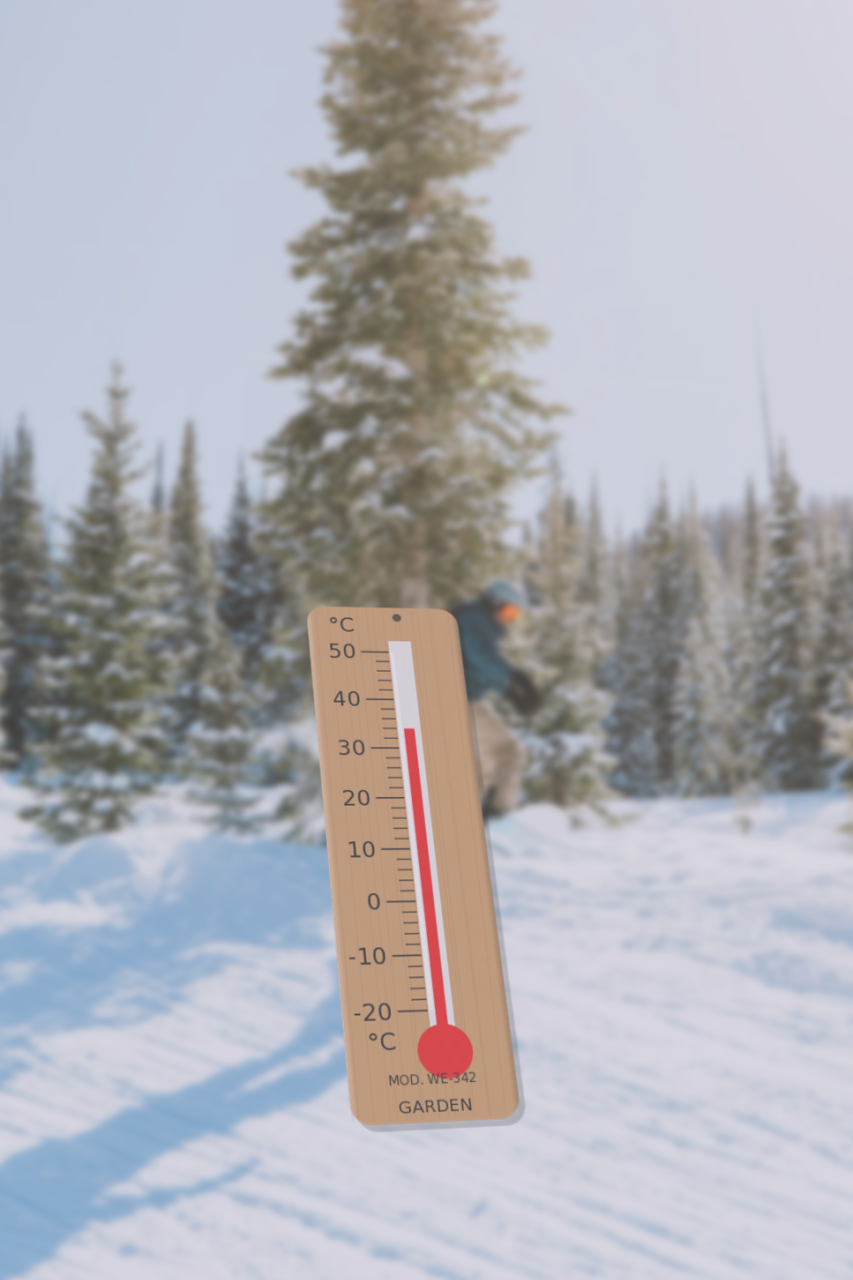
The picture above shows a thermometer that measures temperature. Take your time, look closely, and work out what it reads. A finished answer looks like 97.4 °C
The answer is 34 °C
